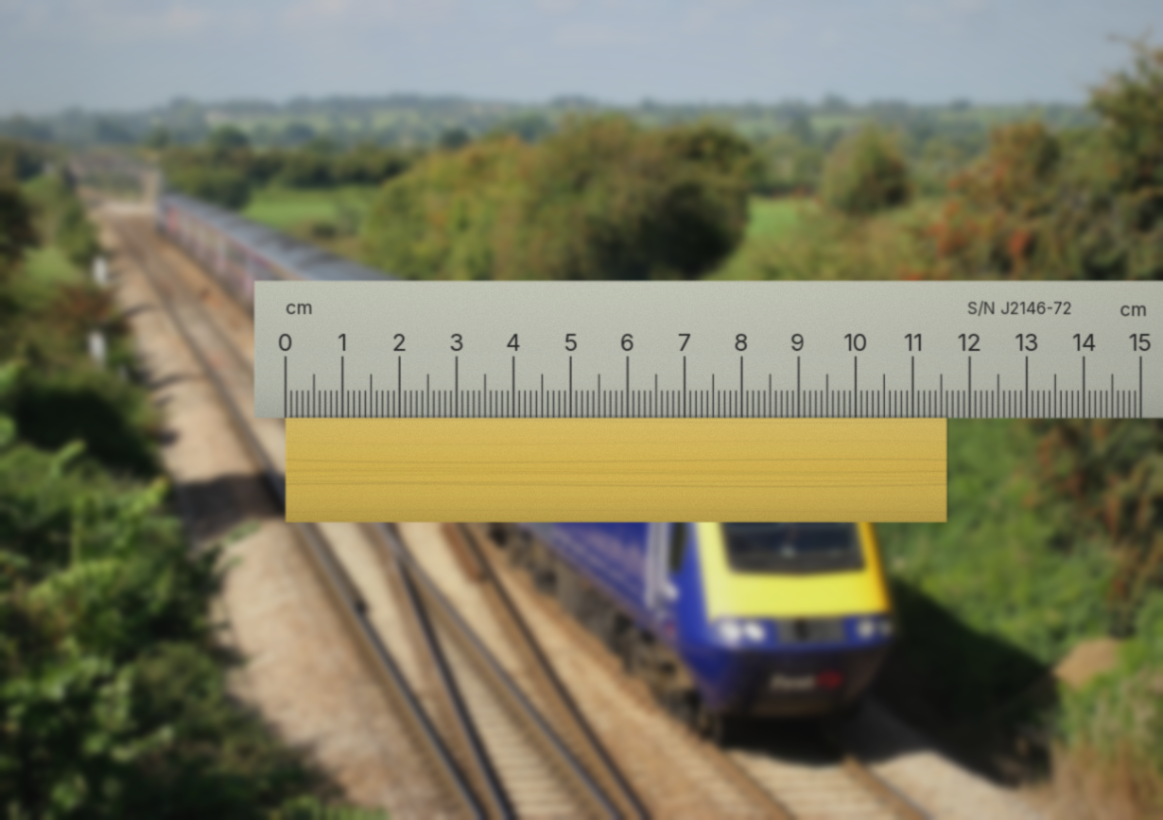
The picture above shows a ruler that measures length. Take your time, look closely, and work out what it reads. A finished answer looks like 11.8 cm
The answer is 11.6 cm
